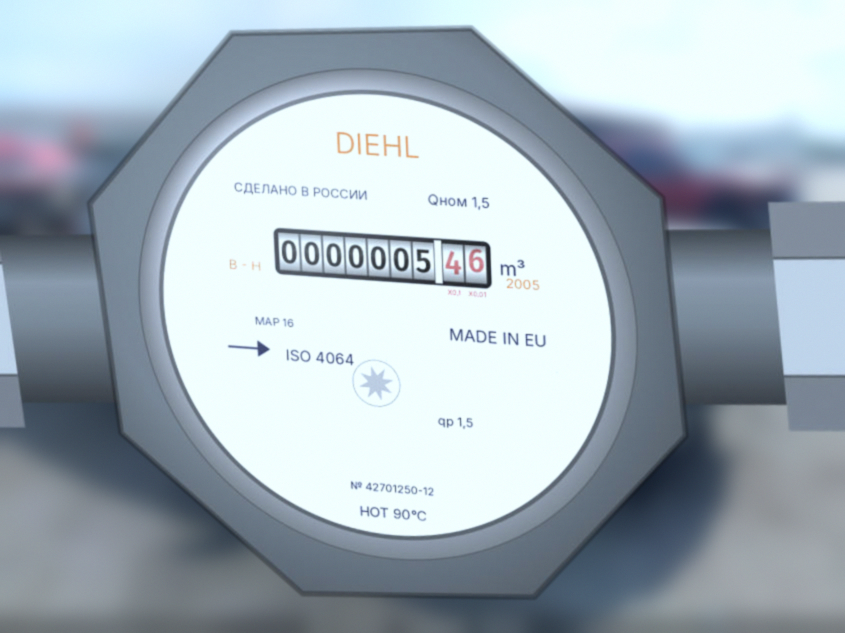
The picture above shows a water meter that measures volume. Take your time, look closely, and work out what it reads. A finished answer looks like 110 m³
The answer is 5.46 m³
